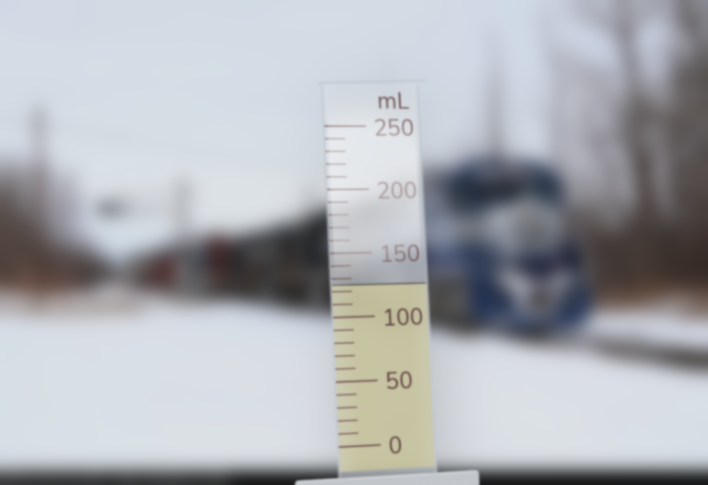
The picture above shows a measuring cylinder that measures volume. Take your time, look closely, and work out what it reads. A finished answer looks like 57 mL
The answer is 125 mL
